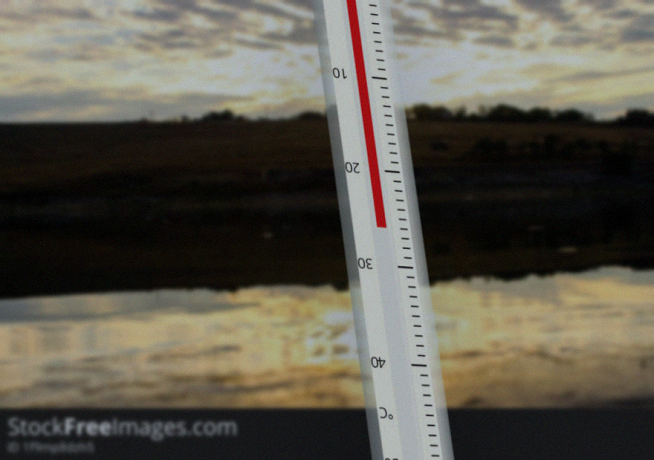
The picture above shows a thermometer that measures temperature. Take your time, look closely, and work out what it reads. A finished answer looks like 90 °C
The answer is 26 °C
